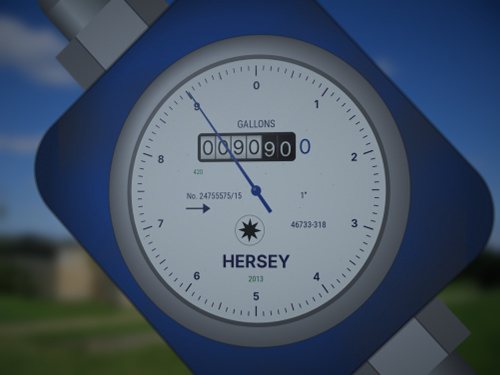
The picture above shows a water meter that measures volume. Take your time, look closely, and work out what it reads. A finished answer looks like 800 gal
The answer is 90899.0 gal
